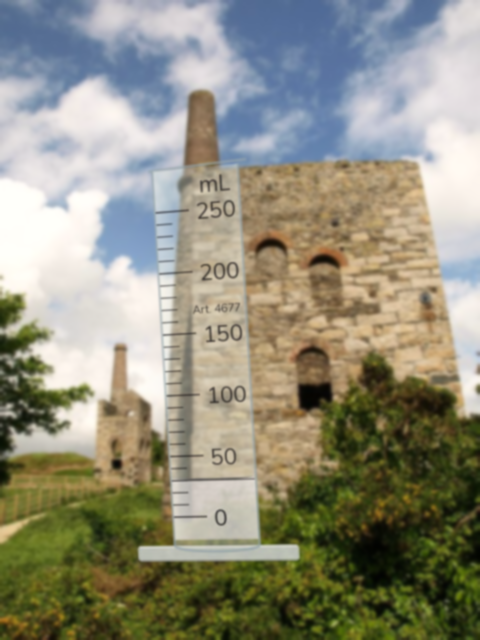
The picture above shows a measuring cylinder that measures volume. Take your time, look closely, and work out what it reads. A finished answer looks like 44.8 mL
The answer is 30 mL
